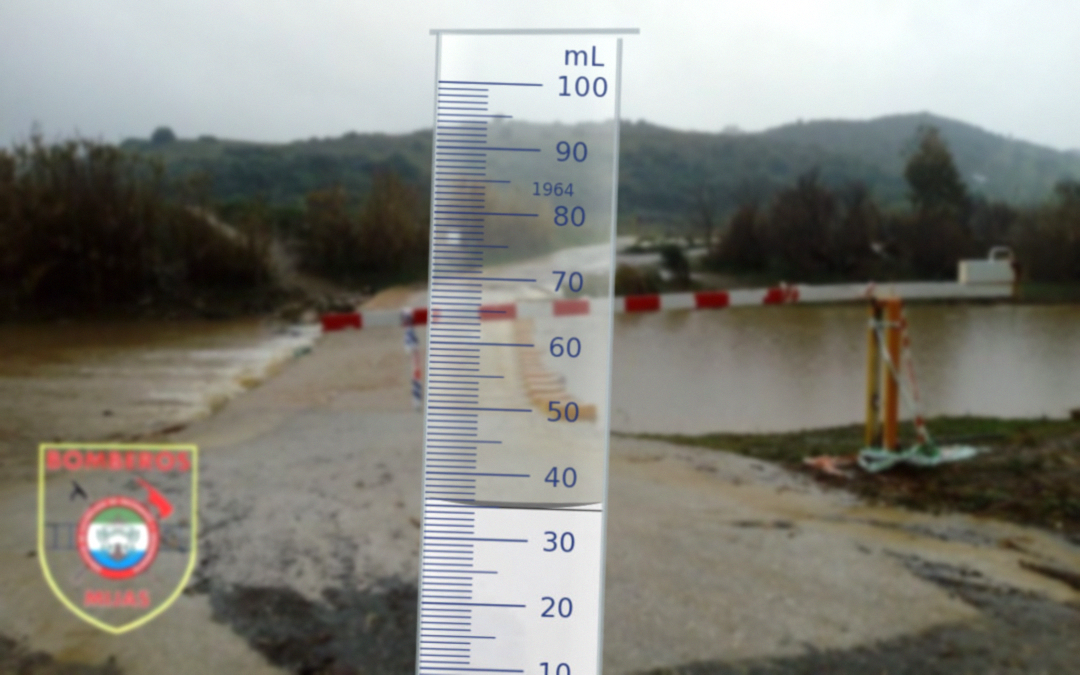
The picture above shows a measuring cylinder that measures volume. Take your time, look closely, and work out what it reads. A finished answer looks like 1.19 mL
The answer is 35 mL
